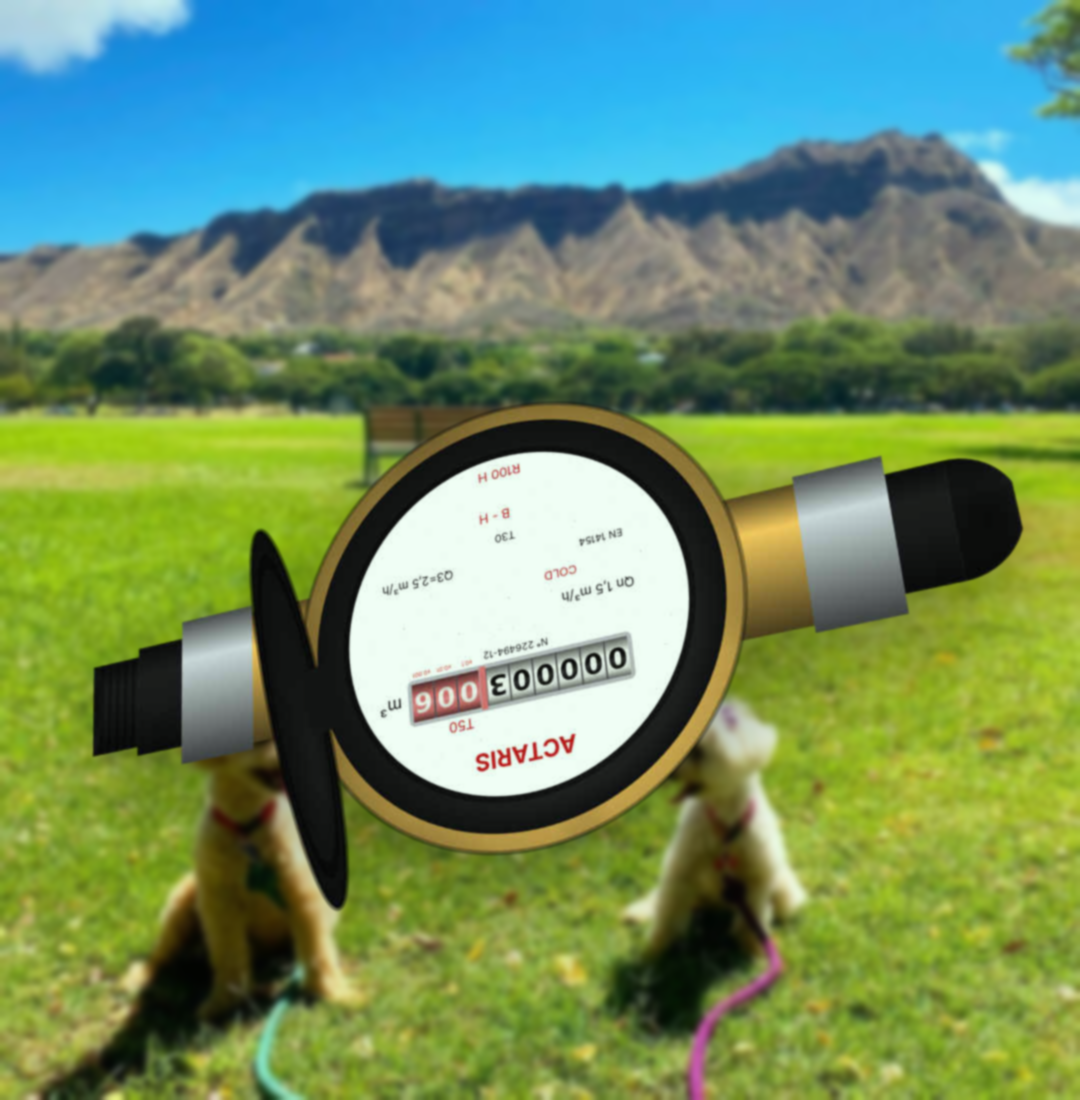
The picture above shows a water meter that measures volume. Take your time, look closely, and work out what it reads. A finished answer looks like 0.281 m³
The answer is 3.006 m³
